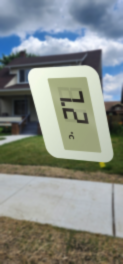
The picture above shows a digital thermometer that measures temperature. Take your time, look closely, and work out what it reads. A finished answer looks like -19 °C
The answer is 7.2 °C
